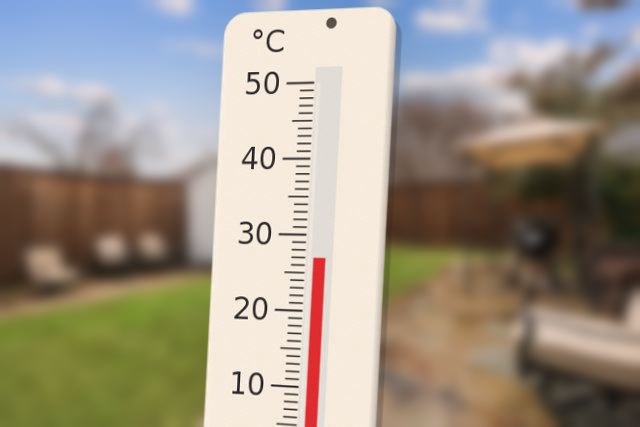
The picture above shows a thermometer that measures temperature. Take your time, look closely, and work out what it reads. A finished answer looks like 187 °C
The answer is 27 °C
